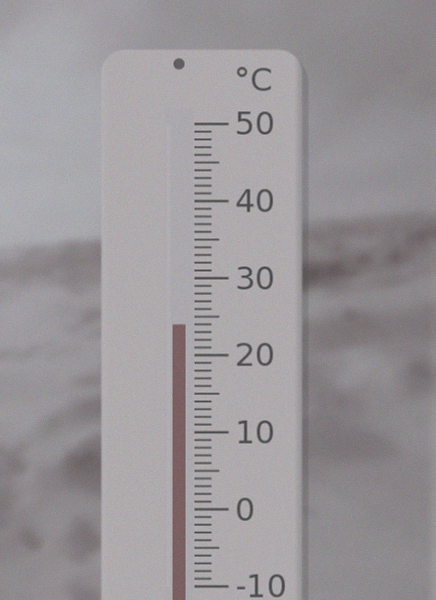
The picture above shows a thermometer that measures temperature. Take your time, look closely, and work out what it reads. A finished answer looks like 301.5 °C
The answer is 24 °C
